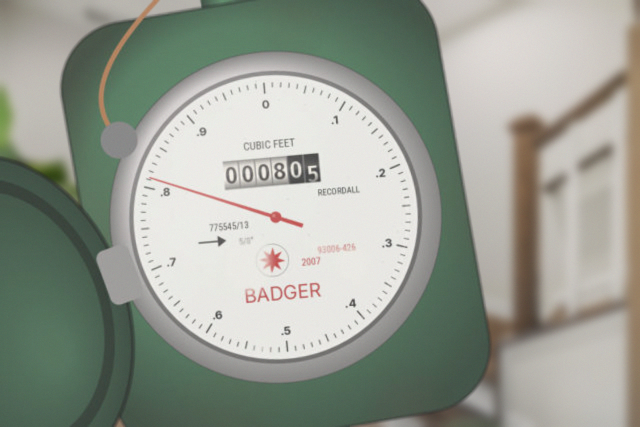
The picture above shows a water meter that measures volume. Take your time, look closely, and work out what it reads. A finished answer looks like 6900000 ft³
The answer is 804.81 ft³
